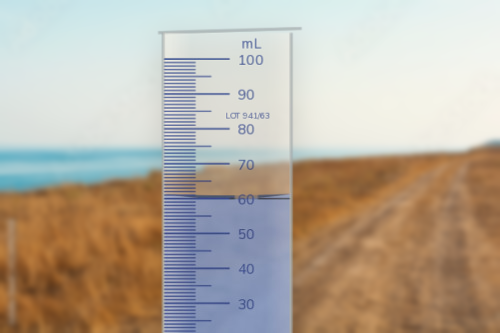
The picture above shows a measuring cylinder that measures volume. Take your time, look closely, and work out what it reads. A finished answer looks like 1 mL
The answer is 60 mL
